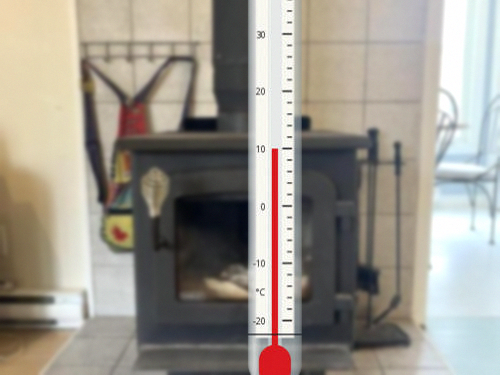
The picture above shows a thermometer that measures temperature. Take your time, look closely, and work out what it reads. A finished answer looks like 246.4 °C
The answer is 10 °C
